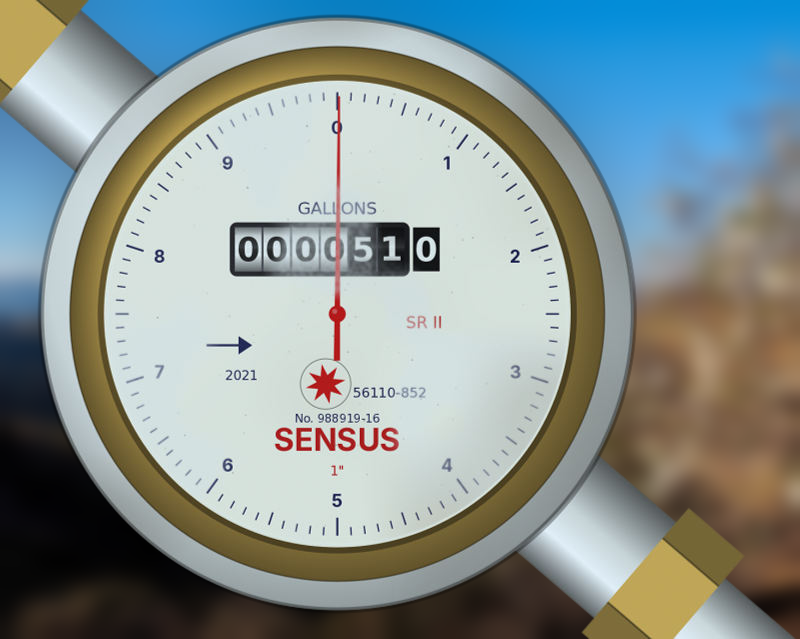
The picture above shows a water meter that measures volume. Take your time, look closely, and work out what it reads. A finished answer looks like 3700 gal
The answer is 510.0 gal
